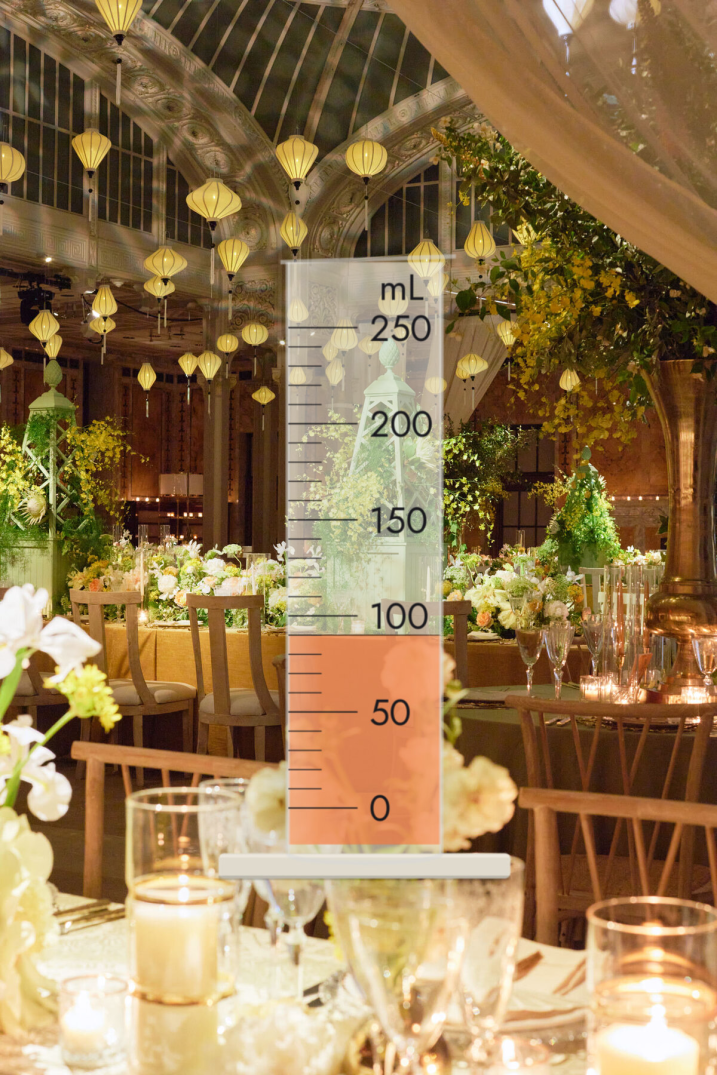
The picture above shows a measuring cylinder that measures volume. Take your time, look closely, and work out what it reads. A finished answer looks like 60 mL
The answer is 90 mL
